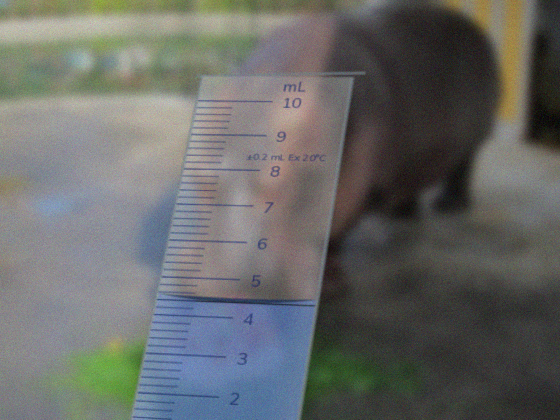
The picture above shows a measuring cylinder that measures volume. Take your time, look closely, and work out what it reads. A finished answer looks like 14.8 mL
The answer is 4.4 mL
